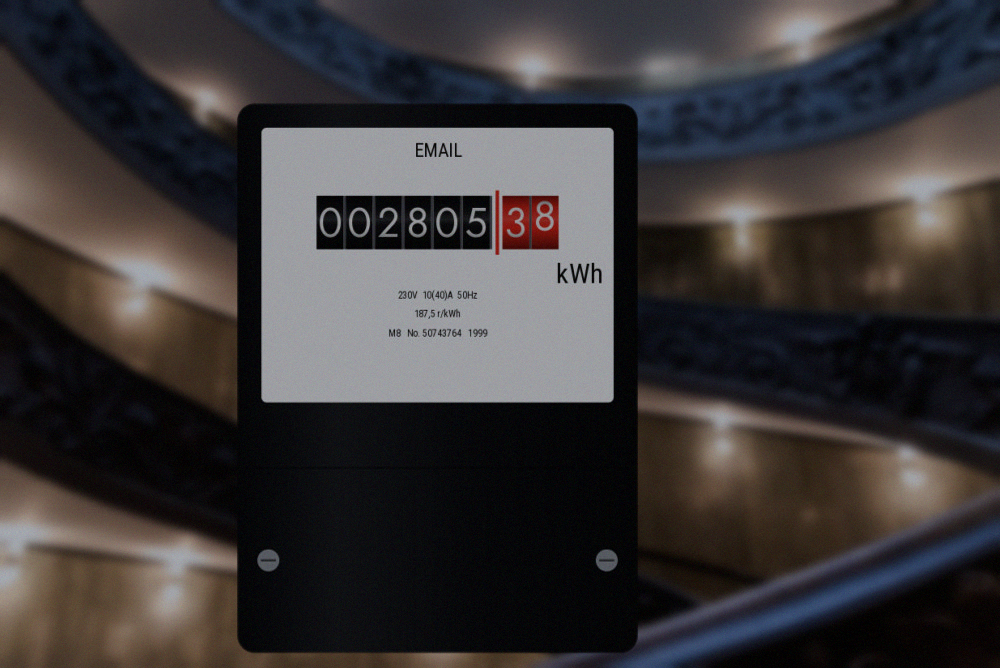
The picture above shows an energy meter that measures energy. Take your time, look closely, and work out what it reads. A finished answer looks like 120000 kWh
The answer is 2805.38 kWh
